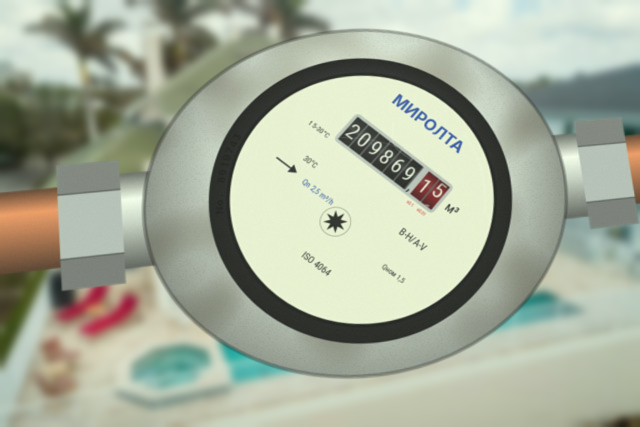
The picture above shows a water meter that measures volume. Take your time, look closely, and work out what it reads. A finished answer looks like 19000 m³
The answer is 209869.15 m³
